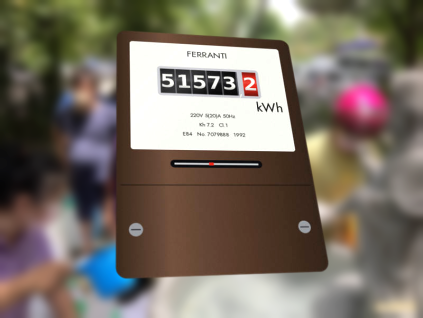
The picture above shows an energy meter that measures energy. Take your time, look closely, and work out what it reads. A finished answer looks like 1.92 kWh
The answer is 51573.2 kWh
